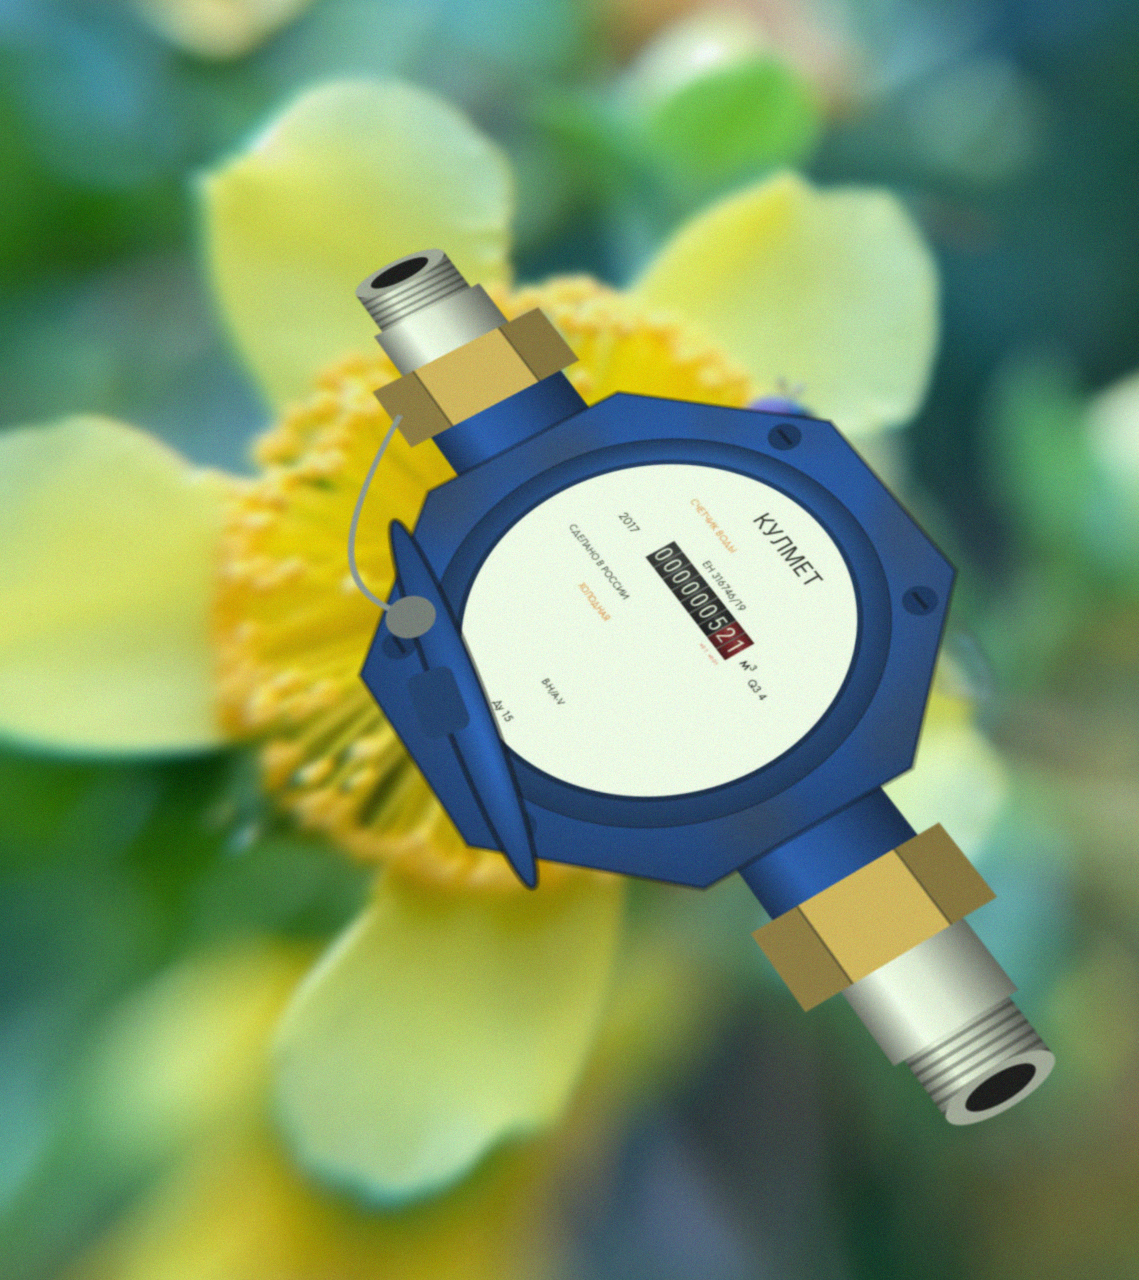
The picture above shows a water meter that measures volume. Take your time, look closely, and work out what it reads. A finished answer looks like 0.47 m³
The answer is 5.21 m³
